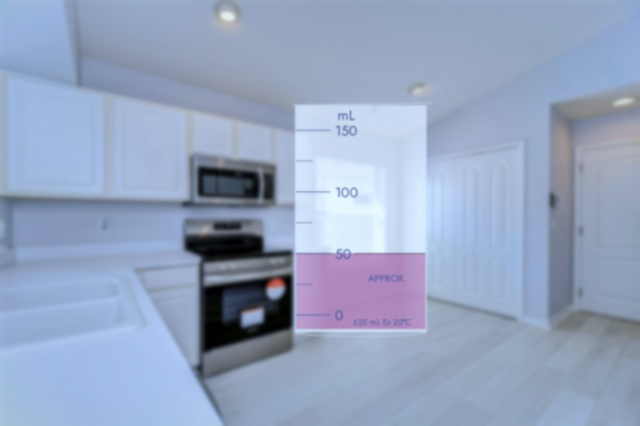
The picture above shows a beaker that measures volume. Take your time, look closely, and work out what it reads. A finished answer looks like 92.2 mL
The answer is 50 mL
